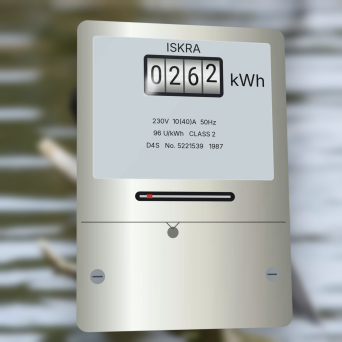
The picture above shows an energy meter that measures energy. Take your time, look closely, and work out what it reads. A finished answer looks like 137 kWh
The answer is 262 kWh
